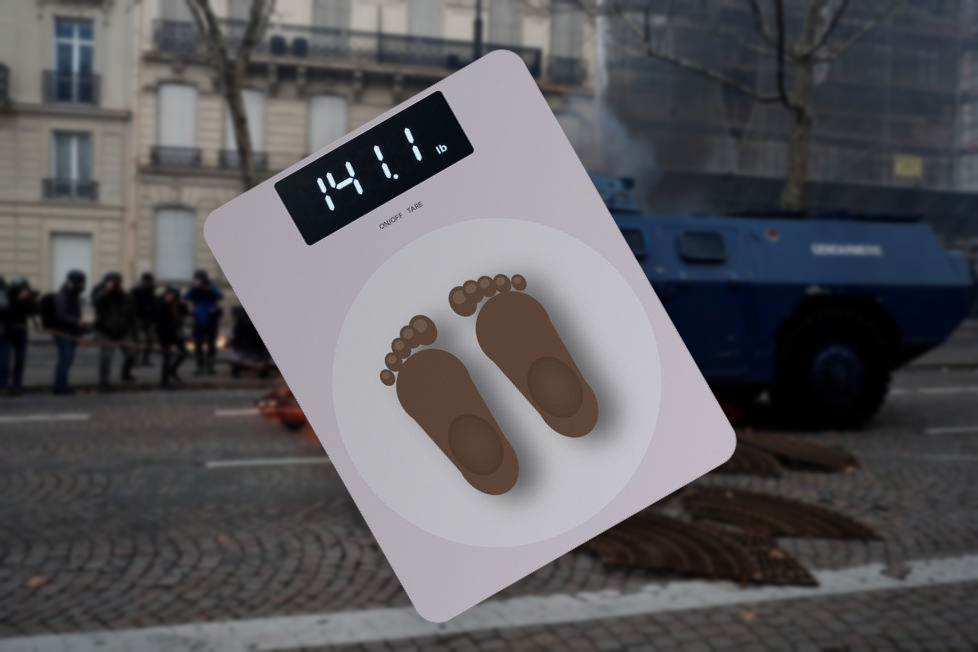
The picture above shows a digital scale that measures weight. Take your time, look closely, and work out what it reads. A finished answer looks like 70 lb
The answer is 141.1 lb
